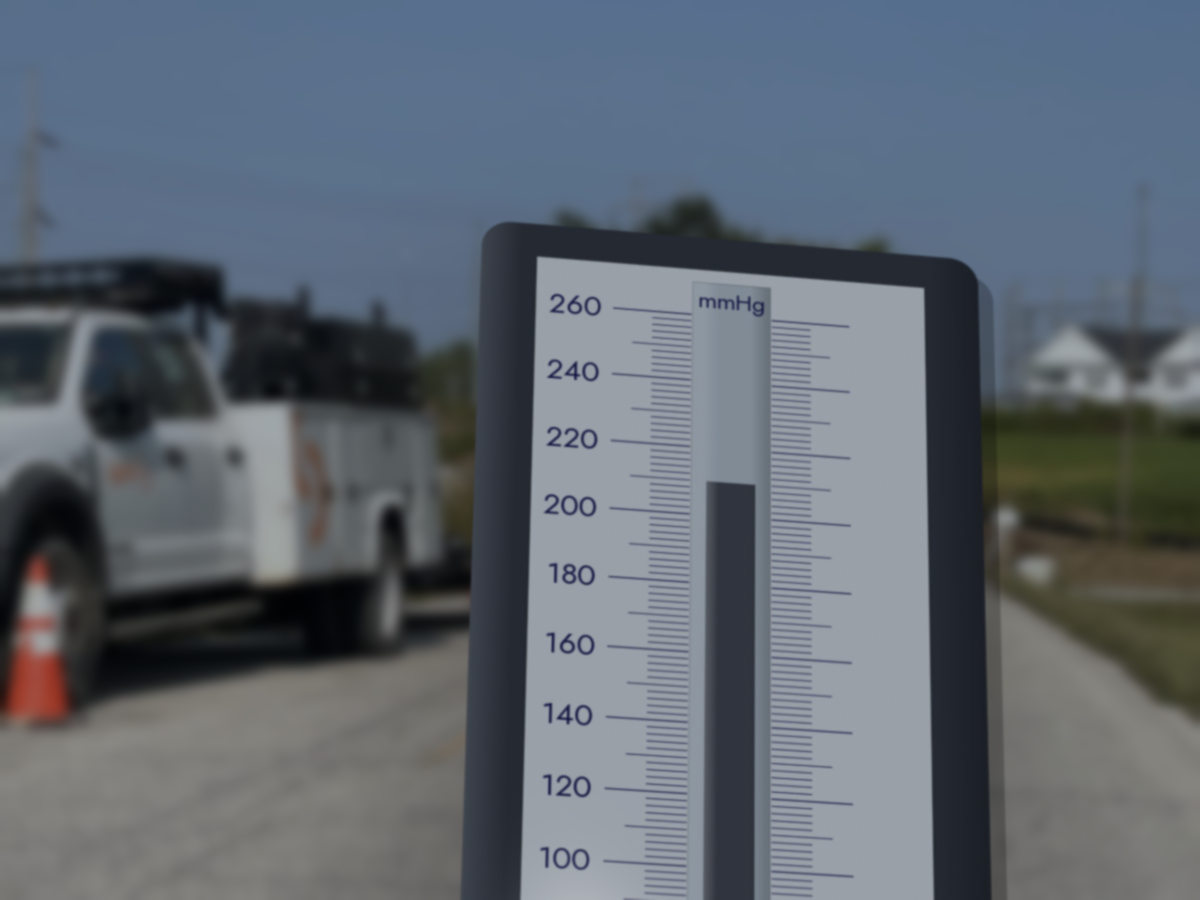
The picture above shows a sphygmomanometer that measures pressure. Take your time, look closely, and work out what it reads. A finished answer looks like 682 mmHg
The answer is 210 mmHg
